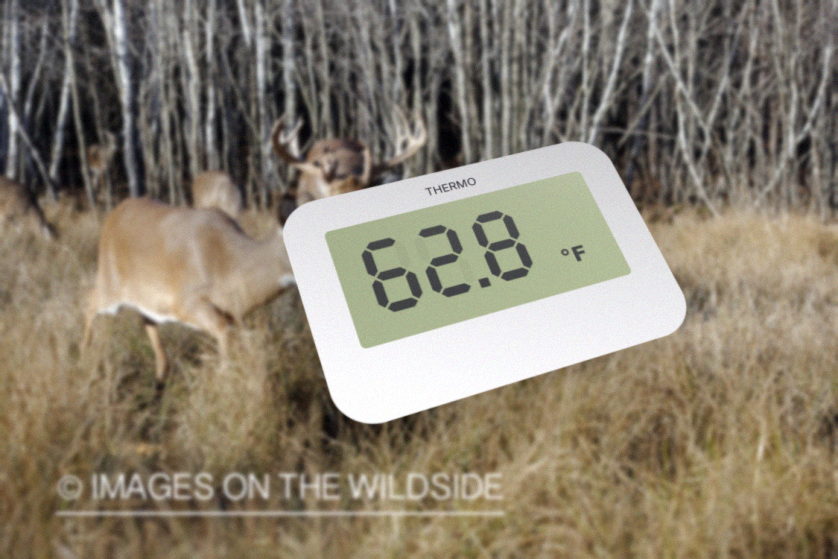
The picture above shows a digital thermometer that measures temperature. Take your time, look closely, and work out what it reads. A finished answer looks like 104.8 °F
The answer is 62.8 °F
